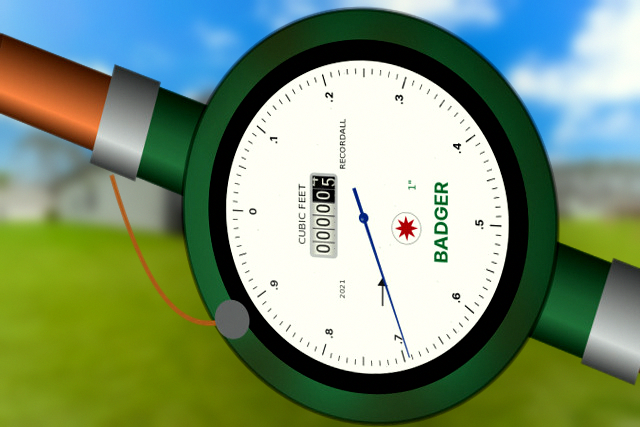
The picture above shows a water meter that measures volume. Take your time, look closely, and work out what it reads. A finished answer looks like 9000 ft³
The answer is 4.69 ft³
